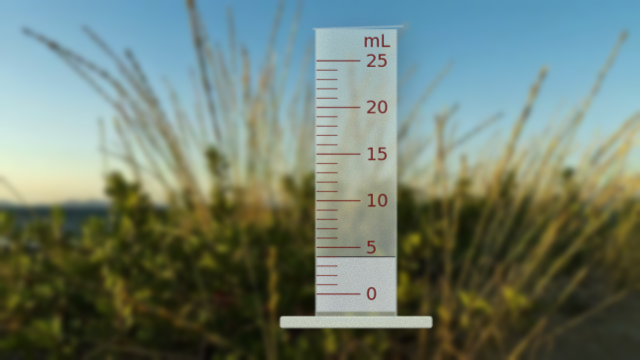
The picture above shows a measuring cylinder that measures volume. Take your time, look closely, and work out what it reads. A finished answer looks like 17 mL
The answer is 4 mL
